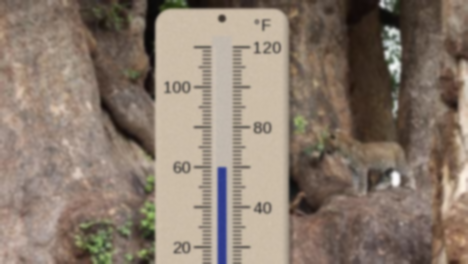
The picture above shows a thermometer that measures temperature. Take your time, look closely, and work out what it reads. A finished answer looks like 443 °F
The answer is 60 °F
